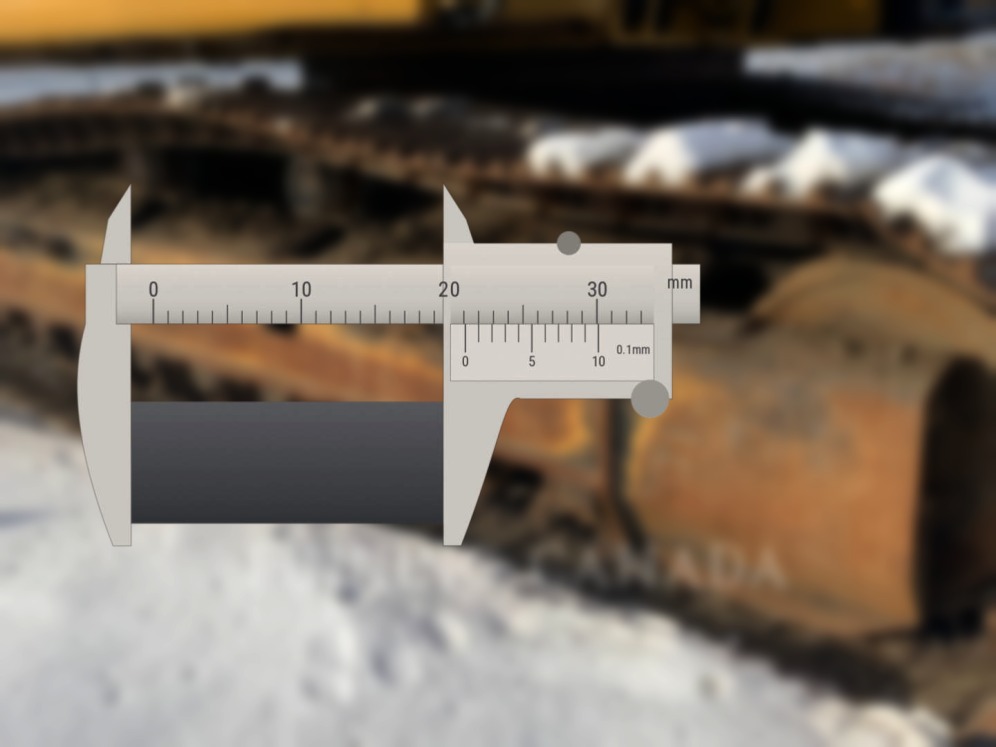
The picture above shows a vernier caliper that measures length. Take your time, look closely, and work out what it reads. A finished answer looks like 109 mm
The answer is 21.1 mm
